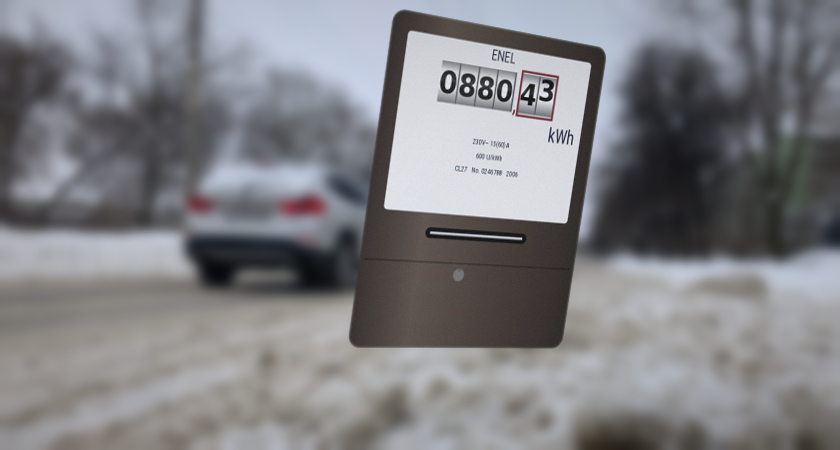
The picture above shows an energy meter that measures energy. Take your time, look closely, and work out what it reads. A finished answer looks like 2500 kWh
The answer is 880.43 kWh
